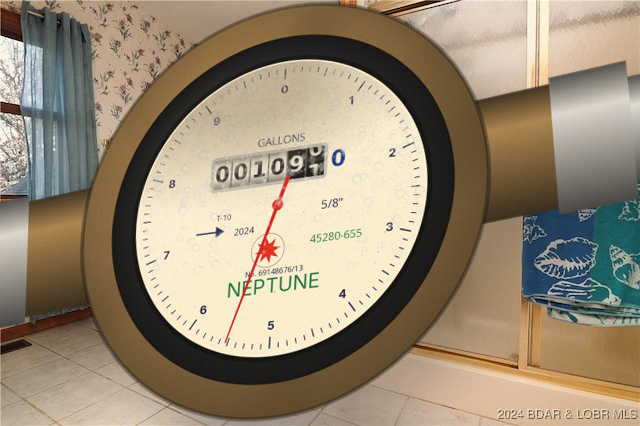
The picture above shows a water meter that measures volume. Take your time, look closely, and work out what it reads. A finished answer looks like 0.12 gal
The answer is 10905.5 gal
